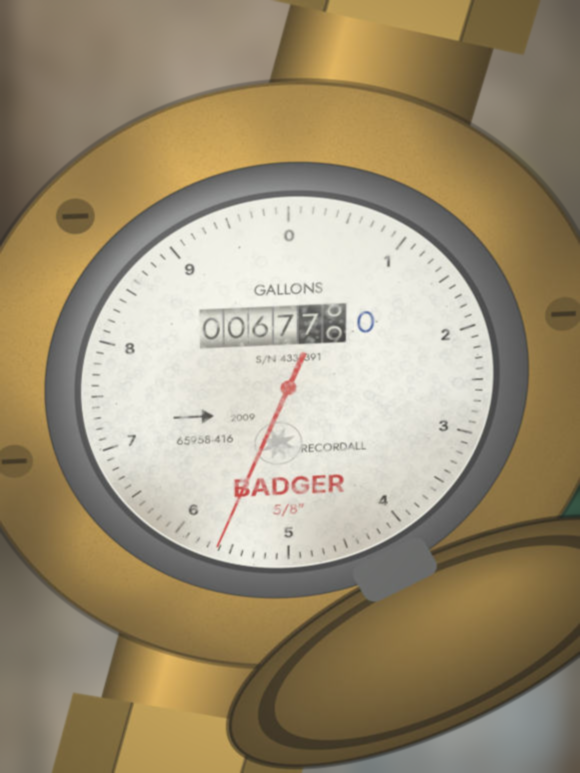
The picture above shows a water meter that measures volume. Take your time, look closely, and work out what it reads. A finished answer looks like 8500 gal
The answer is 67785.6 gal
